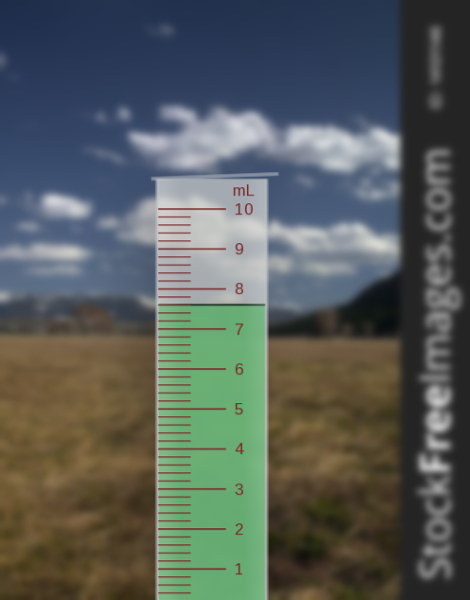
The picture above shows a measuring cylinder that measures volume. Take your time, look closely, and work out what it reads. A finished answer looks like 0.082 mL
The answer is 7.6 mL
